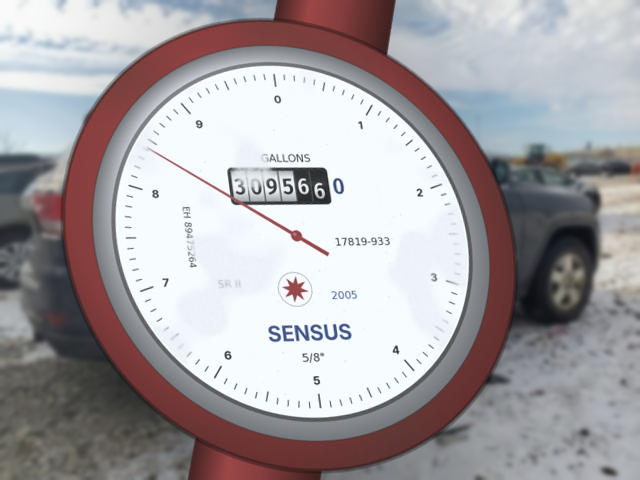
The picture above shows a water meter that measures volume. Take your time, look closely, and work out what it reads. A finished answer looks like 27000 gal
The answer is 3095658.4 gal
